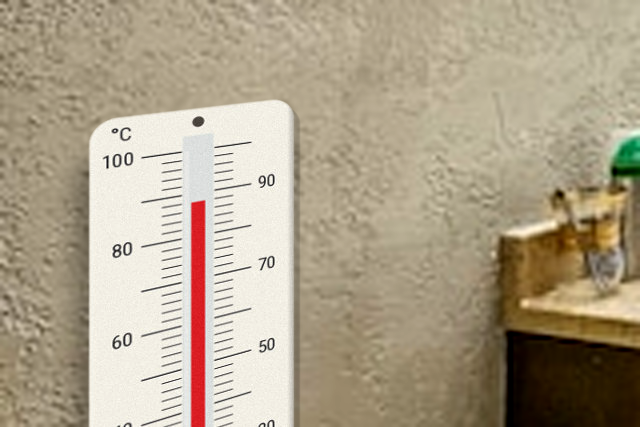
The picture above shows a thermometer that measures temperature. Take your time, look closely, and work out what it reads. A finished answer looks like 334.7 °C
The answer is 88 °C
